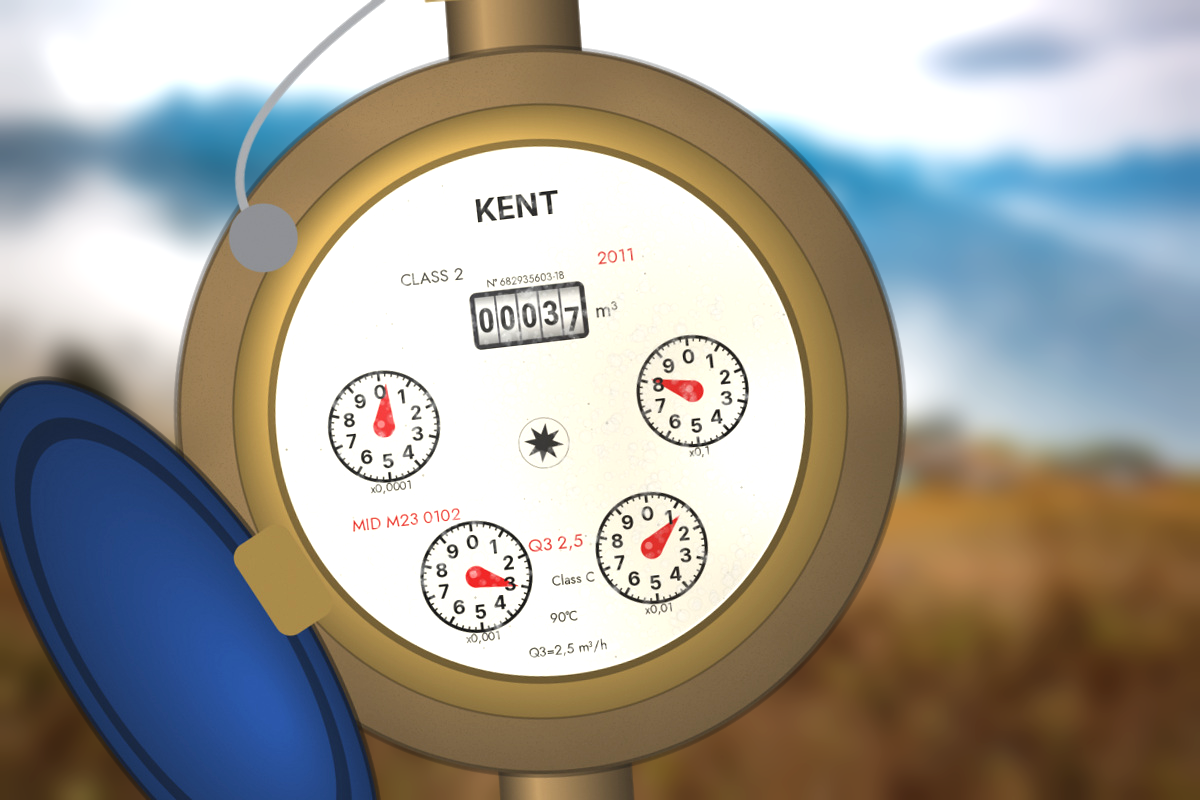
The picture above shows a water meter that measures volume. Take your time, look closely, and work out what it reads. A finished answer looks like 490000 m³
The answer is 36.8130 m³
